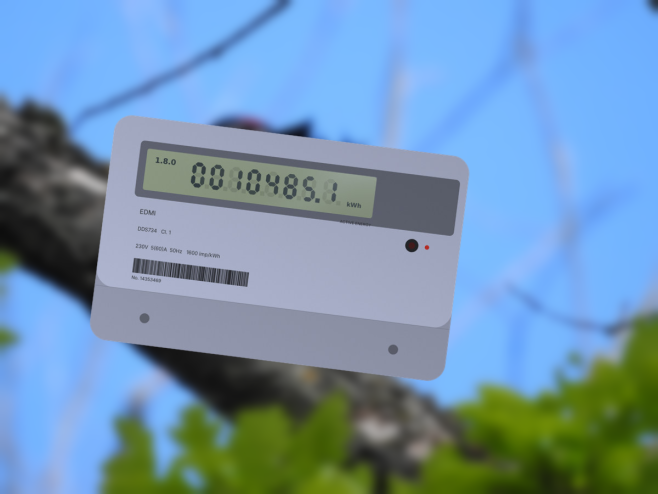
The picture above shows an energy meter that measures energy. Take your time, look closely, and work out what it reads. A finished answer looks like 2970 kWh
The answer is 10485.1 kWh
